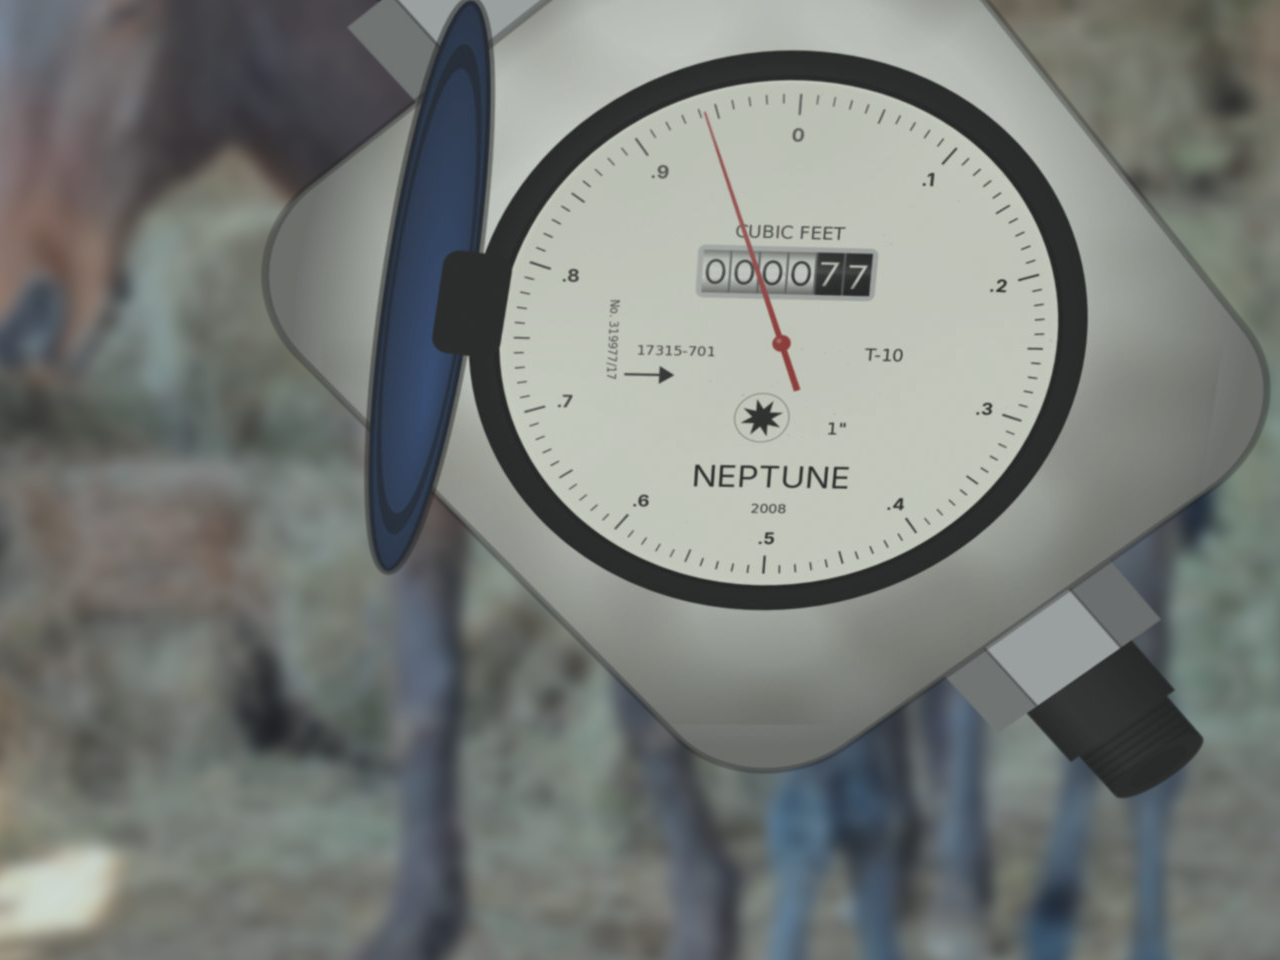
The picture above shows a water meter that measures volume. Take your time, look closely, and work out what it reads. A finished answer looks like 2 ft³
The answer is 76.94 ft³
